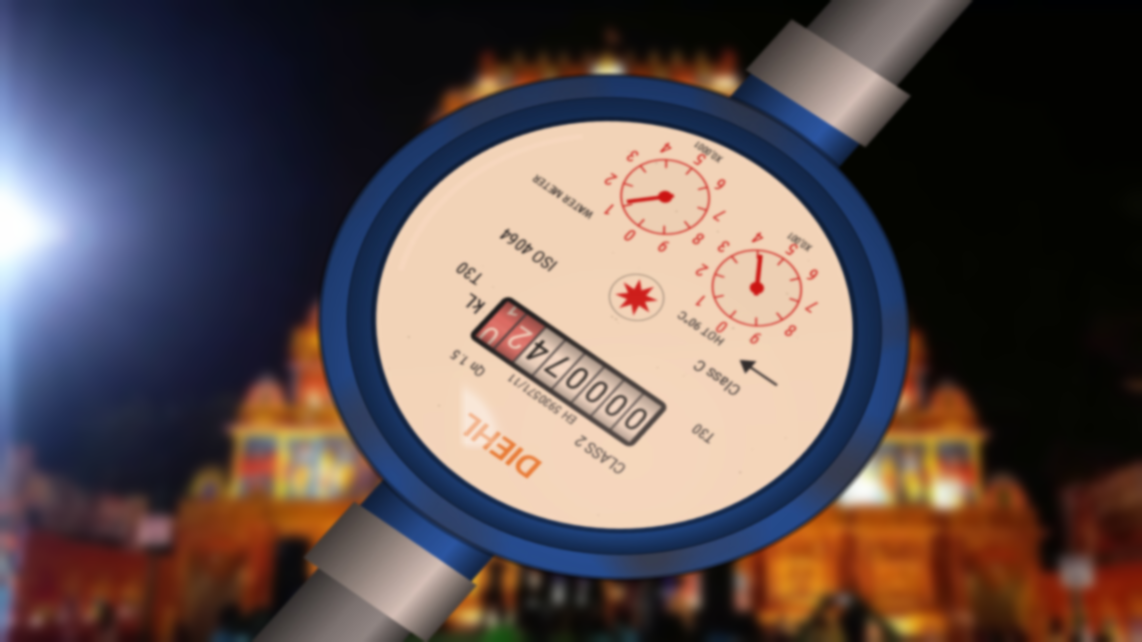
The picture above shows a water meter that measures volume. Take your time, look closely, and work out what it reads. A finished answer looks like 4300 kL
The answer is 74.2041 kL
